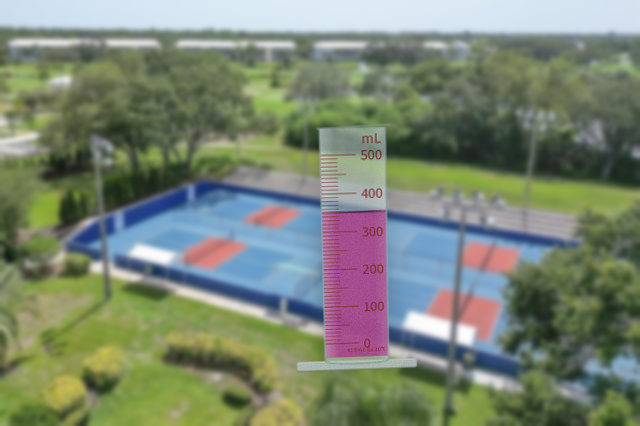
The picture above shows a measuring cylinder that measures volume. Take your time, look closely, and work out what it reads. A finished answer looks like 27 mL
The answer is 350 mL
